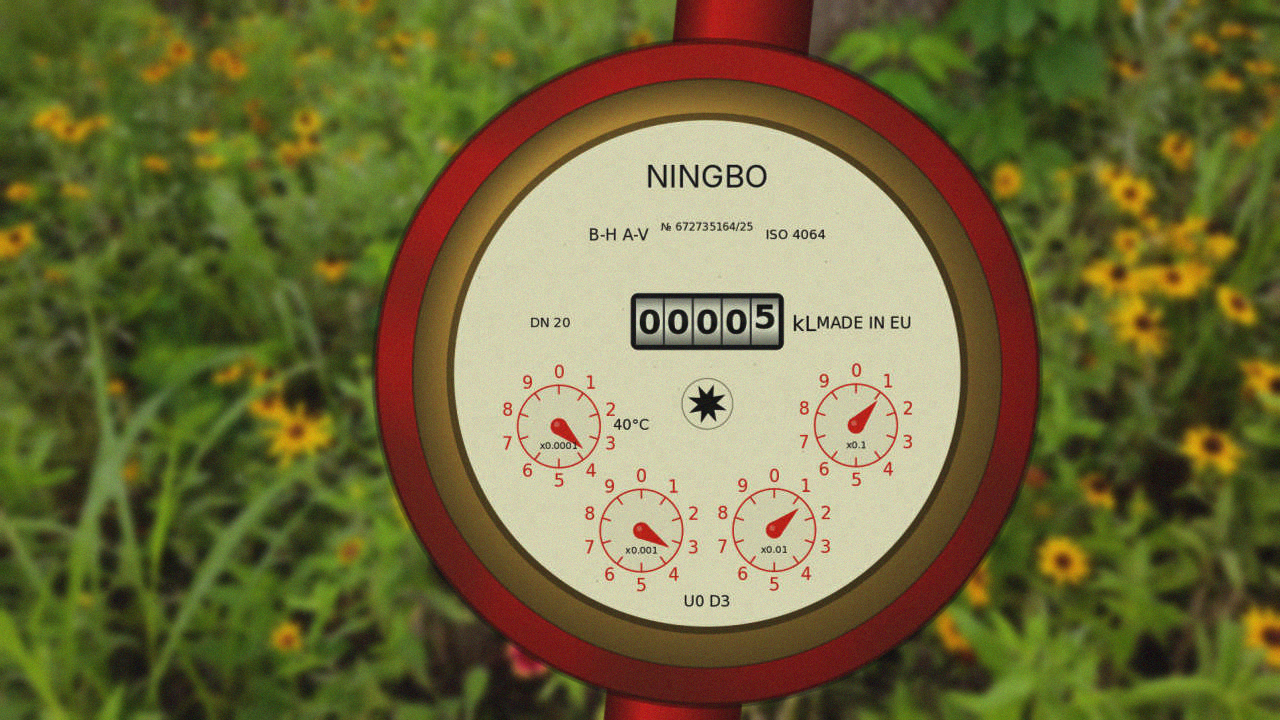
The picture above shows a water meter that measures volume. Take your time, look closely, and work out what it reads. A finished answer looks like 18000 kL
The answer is 5.1133 kL
